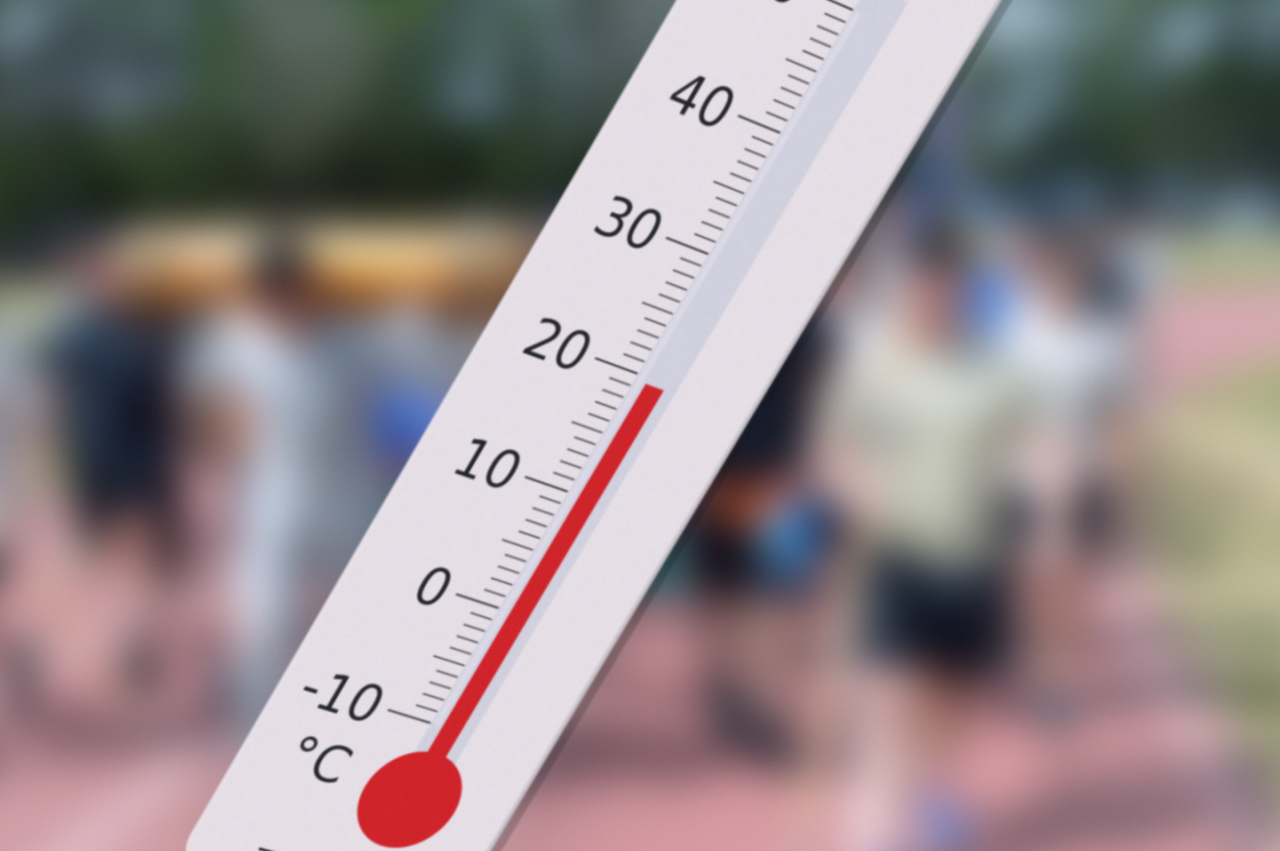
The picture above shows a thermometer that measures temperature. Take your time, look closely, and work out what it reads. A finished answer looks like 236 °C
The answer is 19.5 °C
